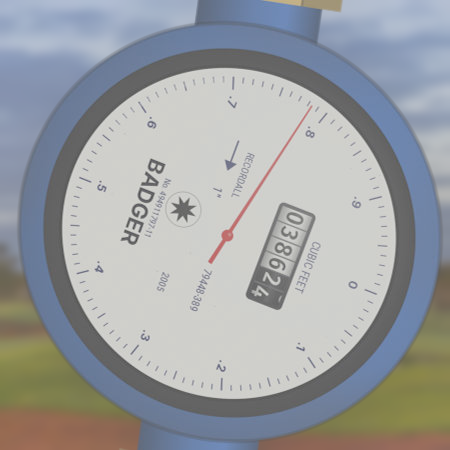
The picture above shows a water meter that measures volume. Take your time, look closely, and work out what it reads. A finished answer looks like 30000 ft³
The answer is 38623.78 ft³
